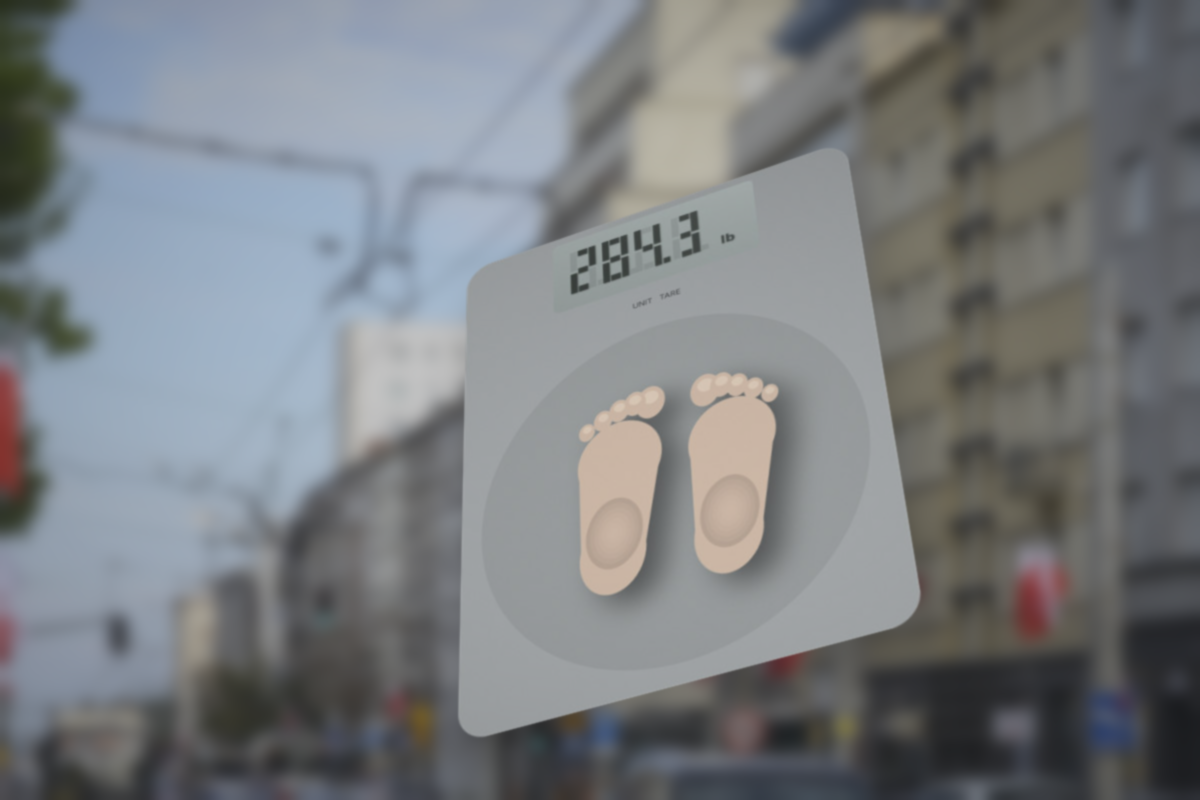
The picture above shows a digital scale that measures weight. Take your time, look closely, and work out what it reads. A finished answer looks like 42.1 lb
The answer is 284.3 lb
